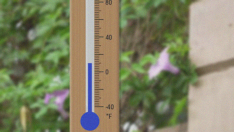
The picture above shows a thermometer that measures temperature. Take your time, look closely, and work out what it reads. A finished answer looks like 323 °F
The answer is 10 °F
